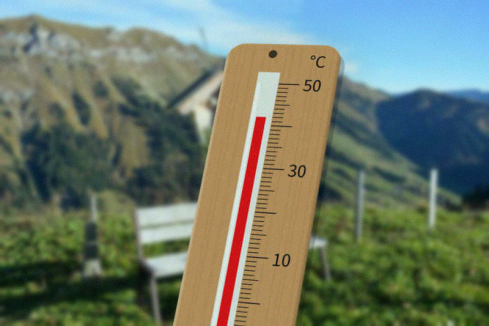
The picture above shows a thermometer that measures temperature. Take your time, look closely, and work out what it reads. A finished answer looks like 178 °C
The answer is 42 °C
